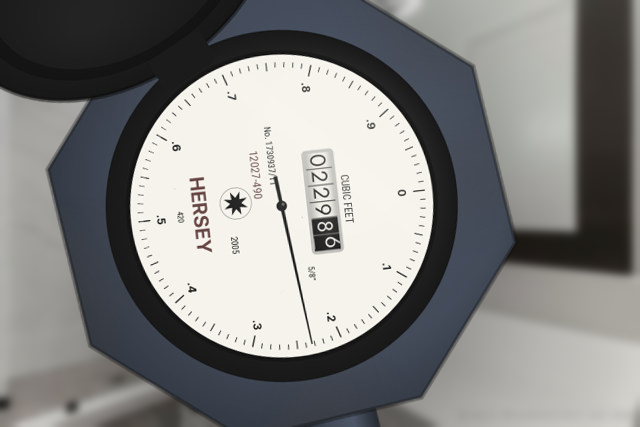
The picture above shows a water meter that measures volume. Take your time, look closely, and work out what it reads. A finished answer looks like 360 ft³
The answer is 22986.23 ft³
